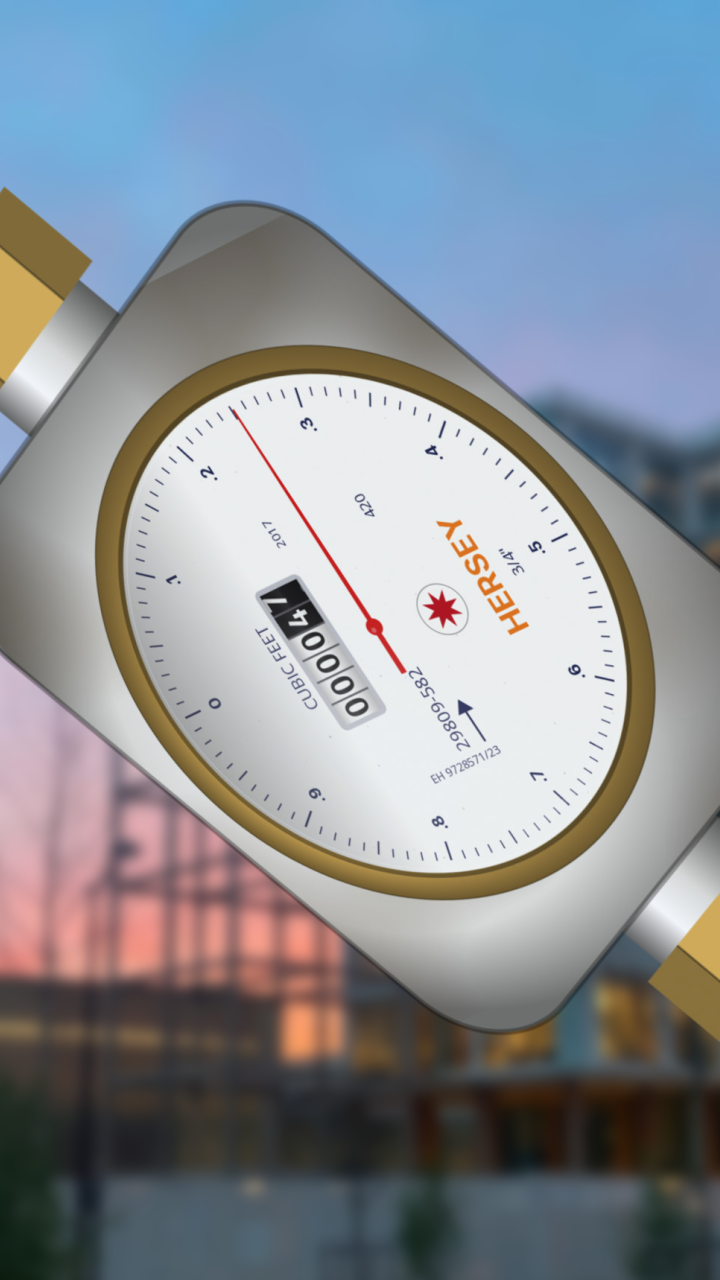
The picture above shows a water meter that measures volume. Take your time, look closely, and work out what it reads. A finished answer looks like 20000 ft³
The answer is 47.25 ft³
